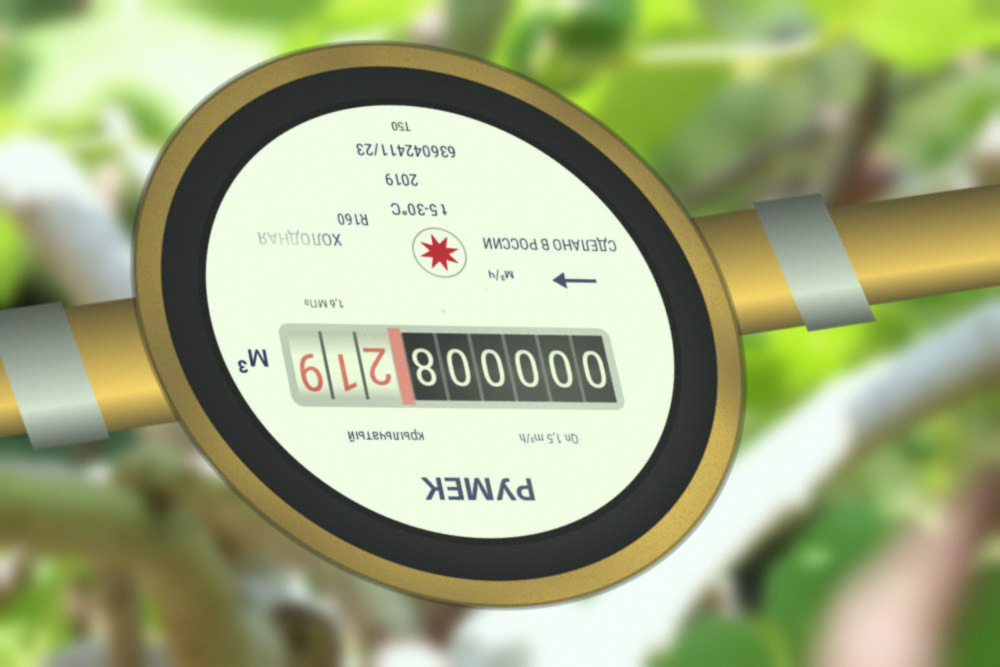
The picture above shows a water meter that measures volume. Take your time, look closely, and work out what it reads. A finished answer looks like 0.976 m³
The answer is 8.219 m³
